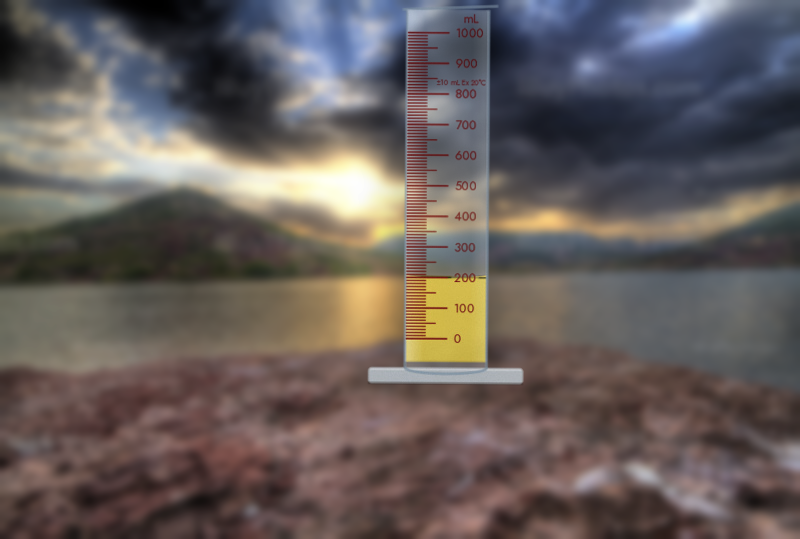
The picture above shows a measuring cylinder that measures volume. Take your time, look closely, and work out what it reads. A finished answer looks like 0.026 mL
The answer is 200 mL
